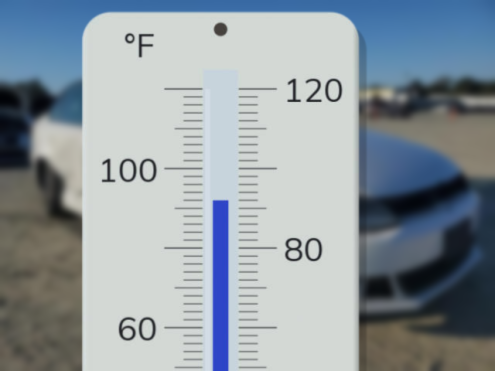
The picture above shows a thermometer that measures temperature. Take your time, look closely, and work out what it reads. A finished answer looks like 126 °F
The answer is 92 °F
